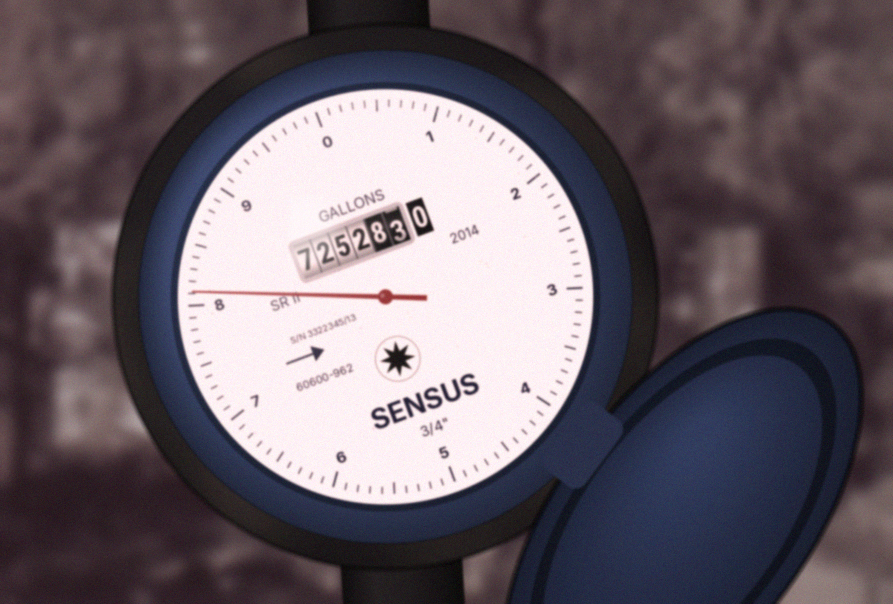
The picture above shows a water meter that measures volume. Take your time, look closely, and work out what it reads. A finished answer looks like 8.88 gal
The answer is 7252828.1 gal
